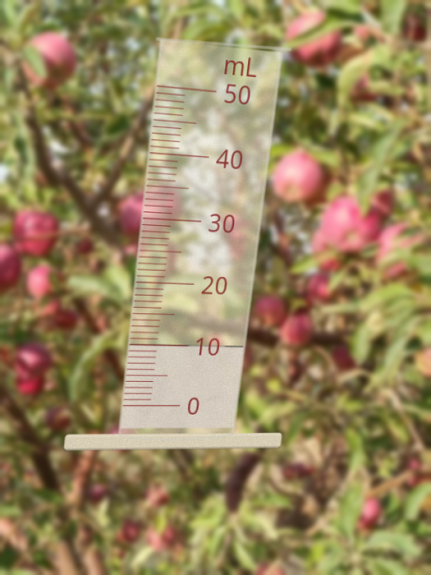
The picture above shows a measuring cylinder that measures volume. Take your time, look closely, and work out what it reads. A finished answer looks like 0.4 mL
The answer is 10 mL
